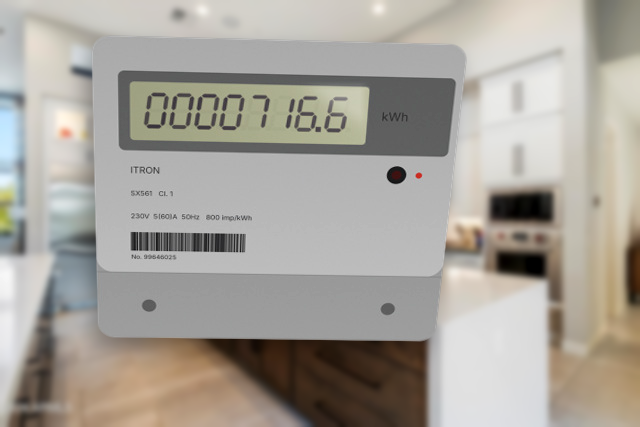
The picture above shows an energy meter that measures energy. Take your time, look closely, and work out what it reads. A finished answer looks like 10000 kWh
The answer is 716.6 kWh
